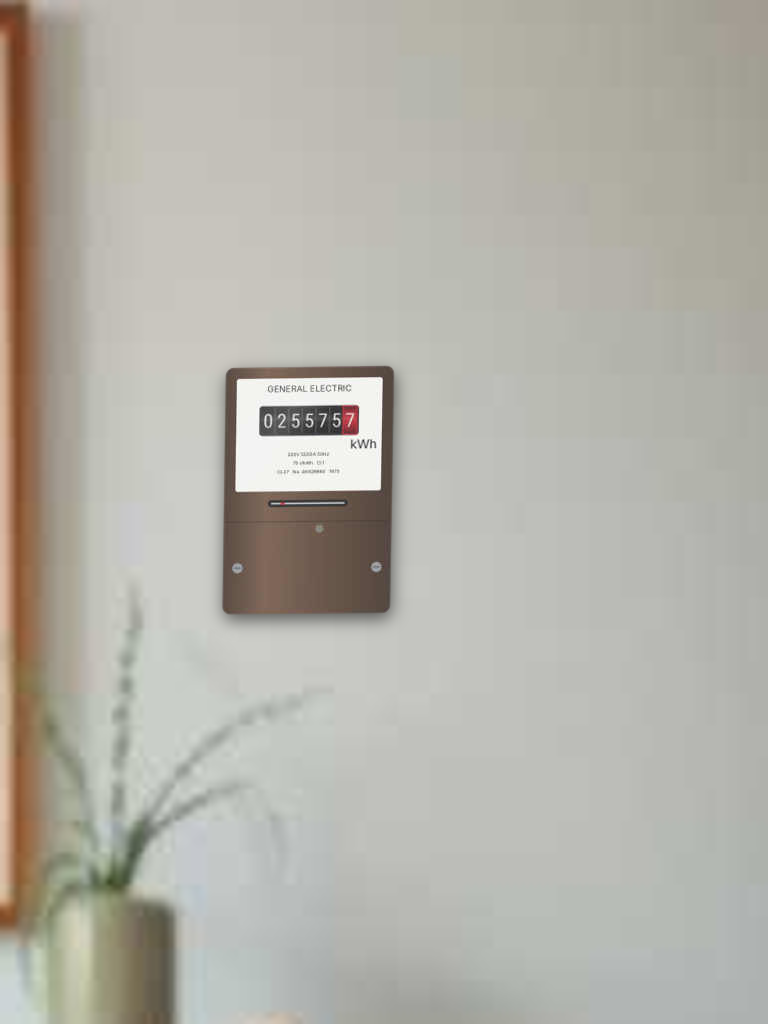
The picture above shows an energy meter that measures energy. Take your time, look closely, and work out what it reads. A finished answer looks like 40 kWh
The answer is 25575.7 kWh
